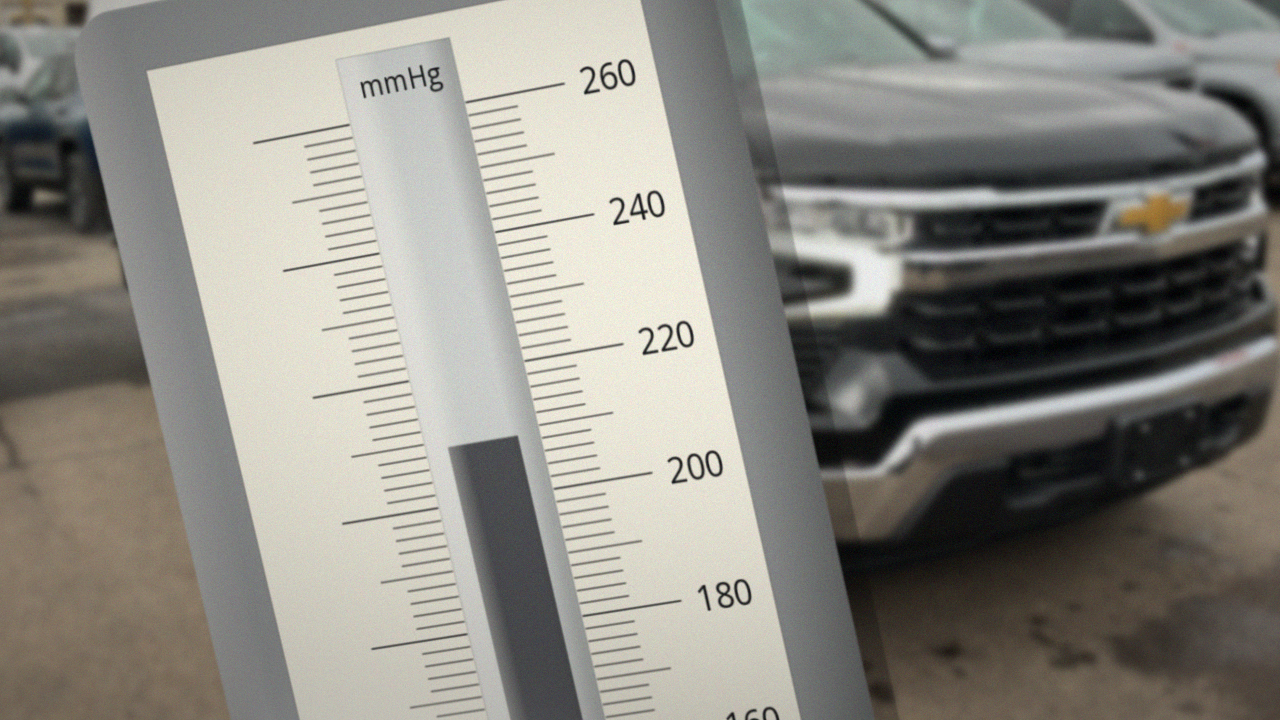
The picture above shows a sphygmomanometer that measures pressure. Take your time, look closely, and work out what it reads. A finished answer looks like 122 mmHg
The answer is 209 mmHg
